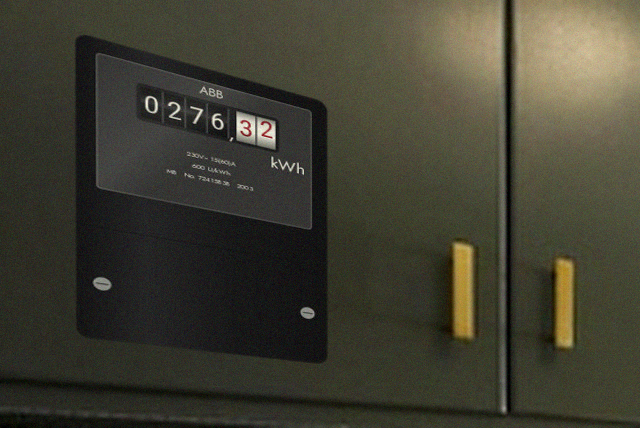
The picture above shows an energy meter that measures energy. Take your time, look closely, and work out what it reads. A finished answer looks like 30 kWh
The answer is 276.32 kWh
